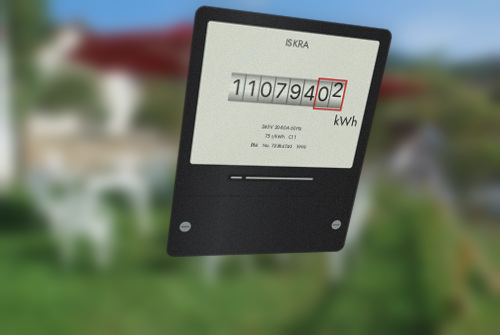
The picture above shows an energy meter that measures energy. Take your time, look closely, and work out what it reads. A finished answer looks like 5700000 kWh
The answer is 110794.02 kWh
